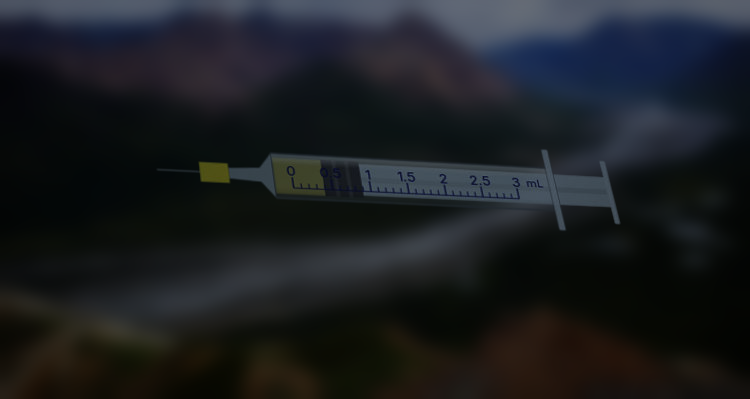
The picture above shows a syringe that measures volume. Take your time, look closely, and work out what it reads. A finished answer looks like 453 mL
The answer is 0.4 mL
